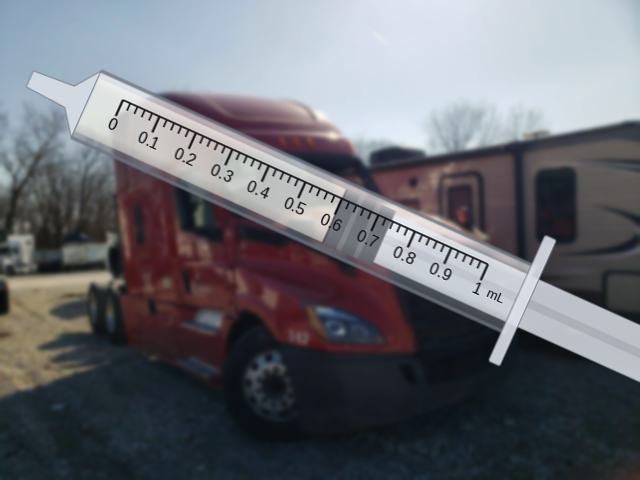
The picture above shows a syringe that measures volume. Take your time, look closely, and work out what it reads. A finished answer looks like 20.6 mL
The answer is 0.6 mL
